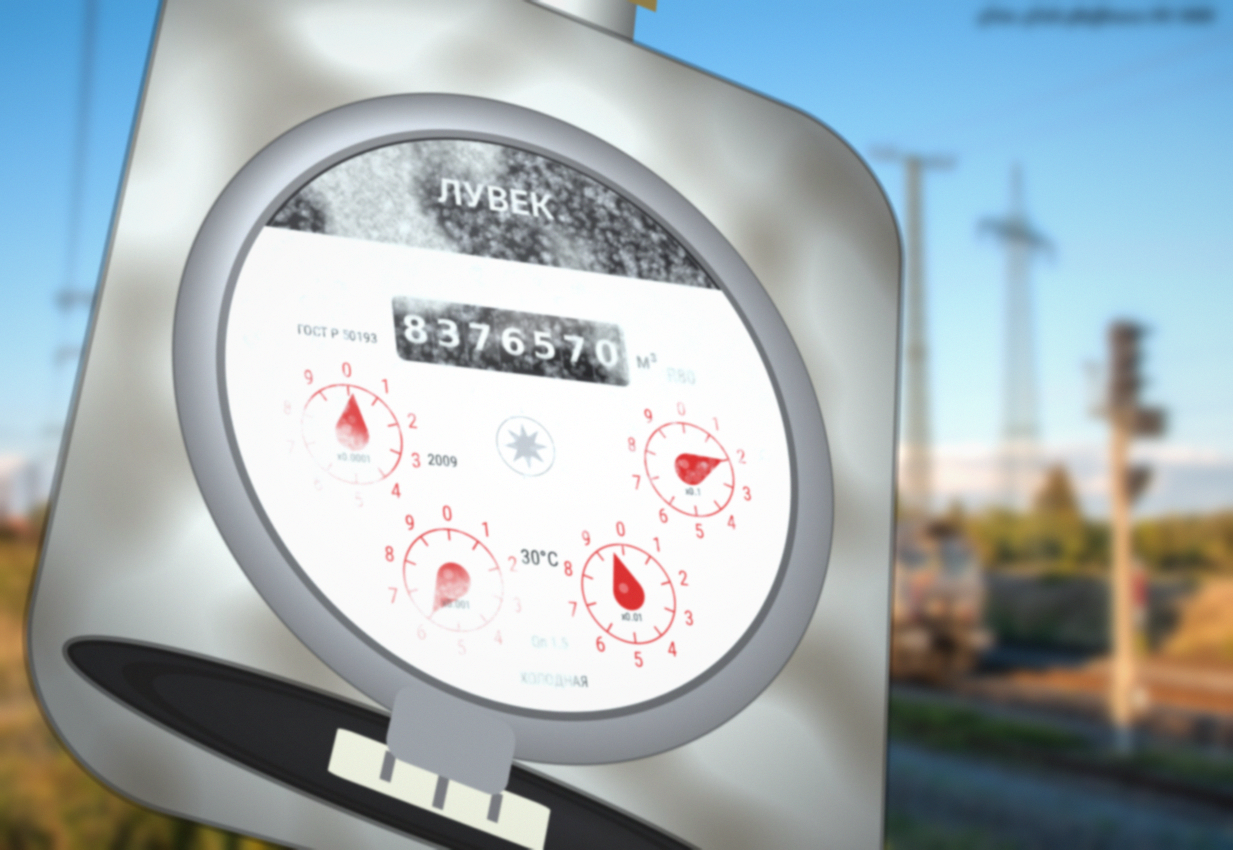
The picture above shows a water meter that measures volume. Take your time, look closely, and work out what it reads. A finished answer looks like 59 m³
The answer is 8376570.1960 m³
